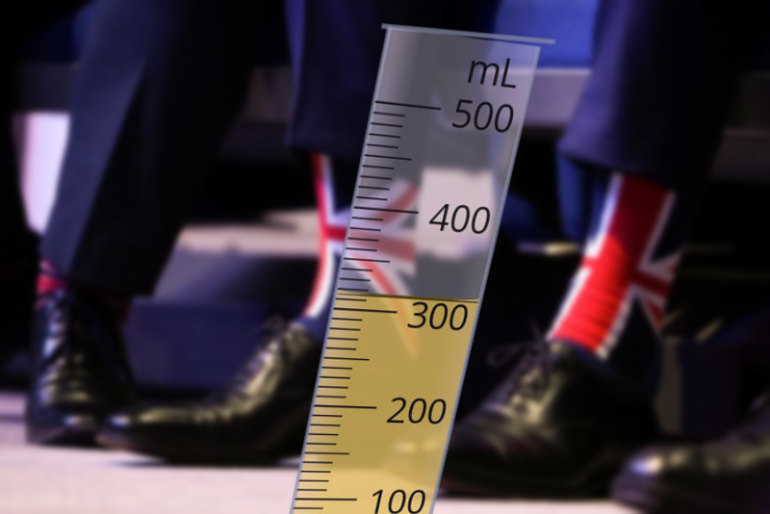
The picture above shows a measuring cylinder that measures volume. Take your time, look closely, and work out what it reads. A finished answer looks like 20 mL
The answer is 315 mL
